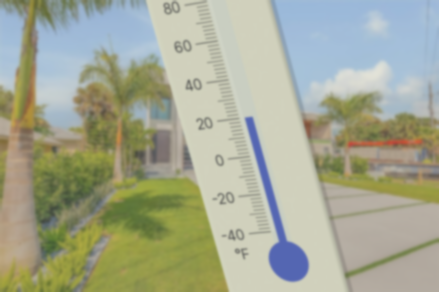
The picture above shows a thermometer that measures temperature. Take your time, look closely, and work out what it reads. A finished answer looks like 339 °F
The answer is 20 °F
